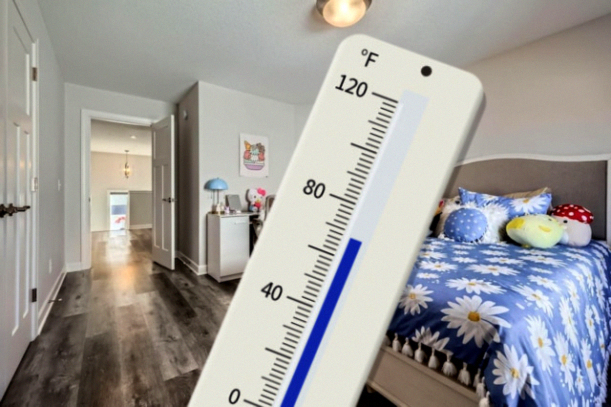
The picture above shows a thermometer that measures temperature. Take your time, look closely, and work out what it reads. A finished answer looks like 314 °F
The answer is 68 °F
